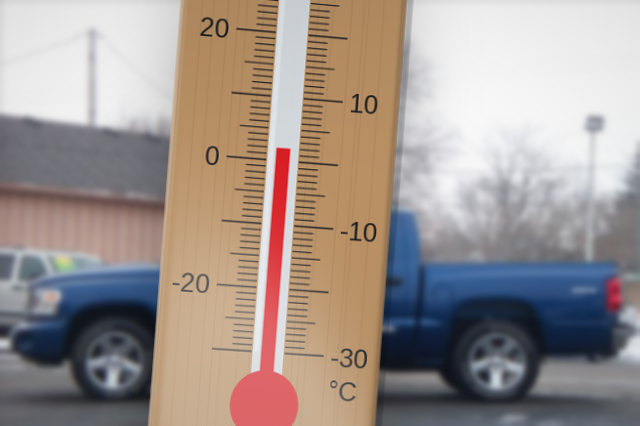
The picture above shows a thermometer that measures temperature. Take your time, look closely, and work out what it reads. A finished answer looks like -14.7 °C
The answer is 2 °C
